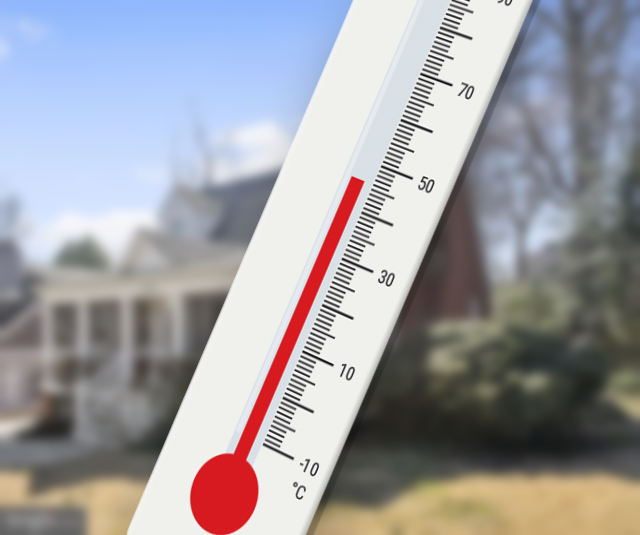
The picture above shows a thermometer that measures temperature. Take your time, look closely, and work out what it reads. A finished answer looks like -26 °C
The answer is 46 °C
